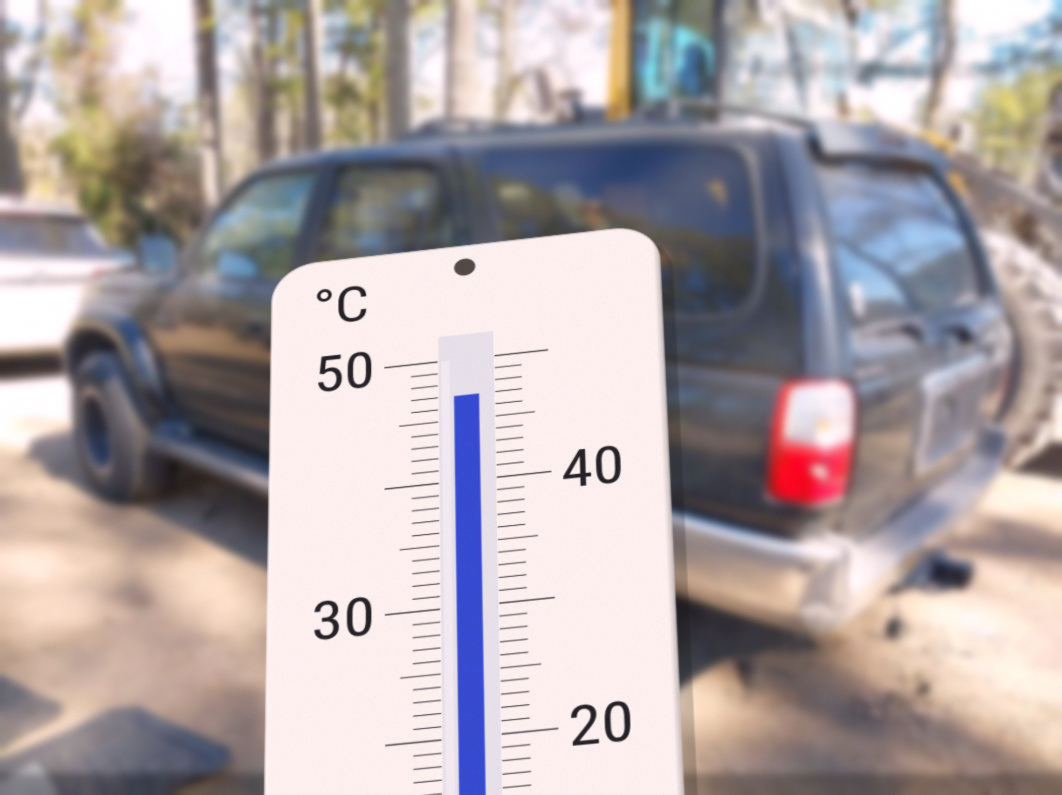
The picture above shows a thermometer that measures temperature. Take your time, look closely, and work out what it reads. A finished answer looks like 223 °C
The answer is 47 °C
